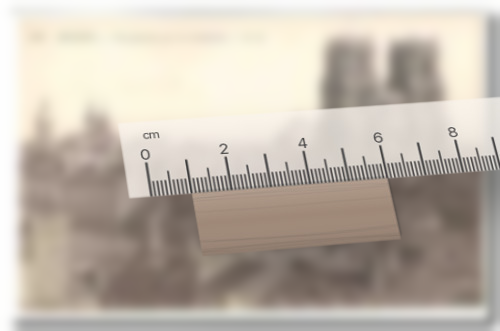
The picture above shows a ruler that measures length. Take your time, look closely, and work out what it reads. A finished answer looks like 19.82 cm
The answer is 5 cm
